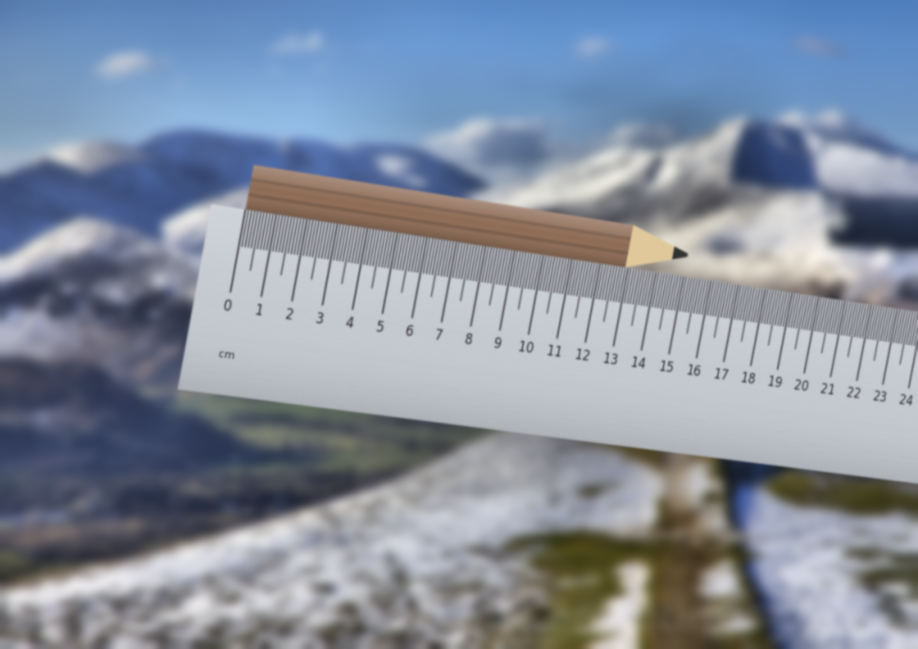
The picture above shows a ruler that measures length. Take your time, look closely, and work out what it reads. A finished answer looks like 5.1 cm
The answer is 15 cm
